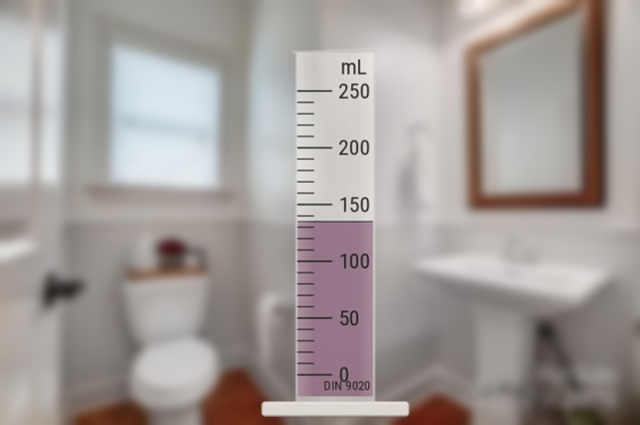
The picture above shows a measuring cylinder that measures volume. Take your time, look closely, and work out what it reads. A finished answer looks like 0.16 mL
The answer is 135 mL
